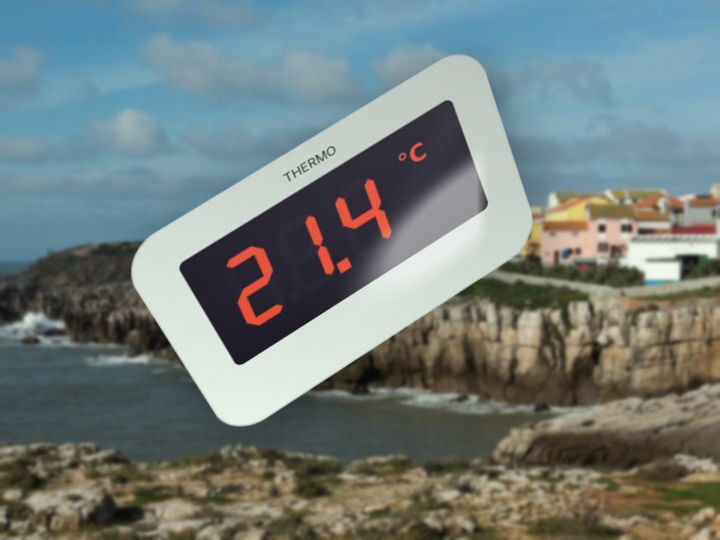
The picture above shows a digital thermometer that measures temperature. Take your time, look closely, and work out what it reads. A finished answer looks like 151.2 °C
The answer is 21.4 °C
